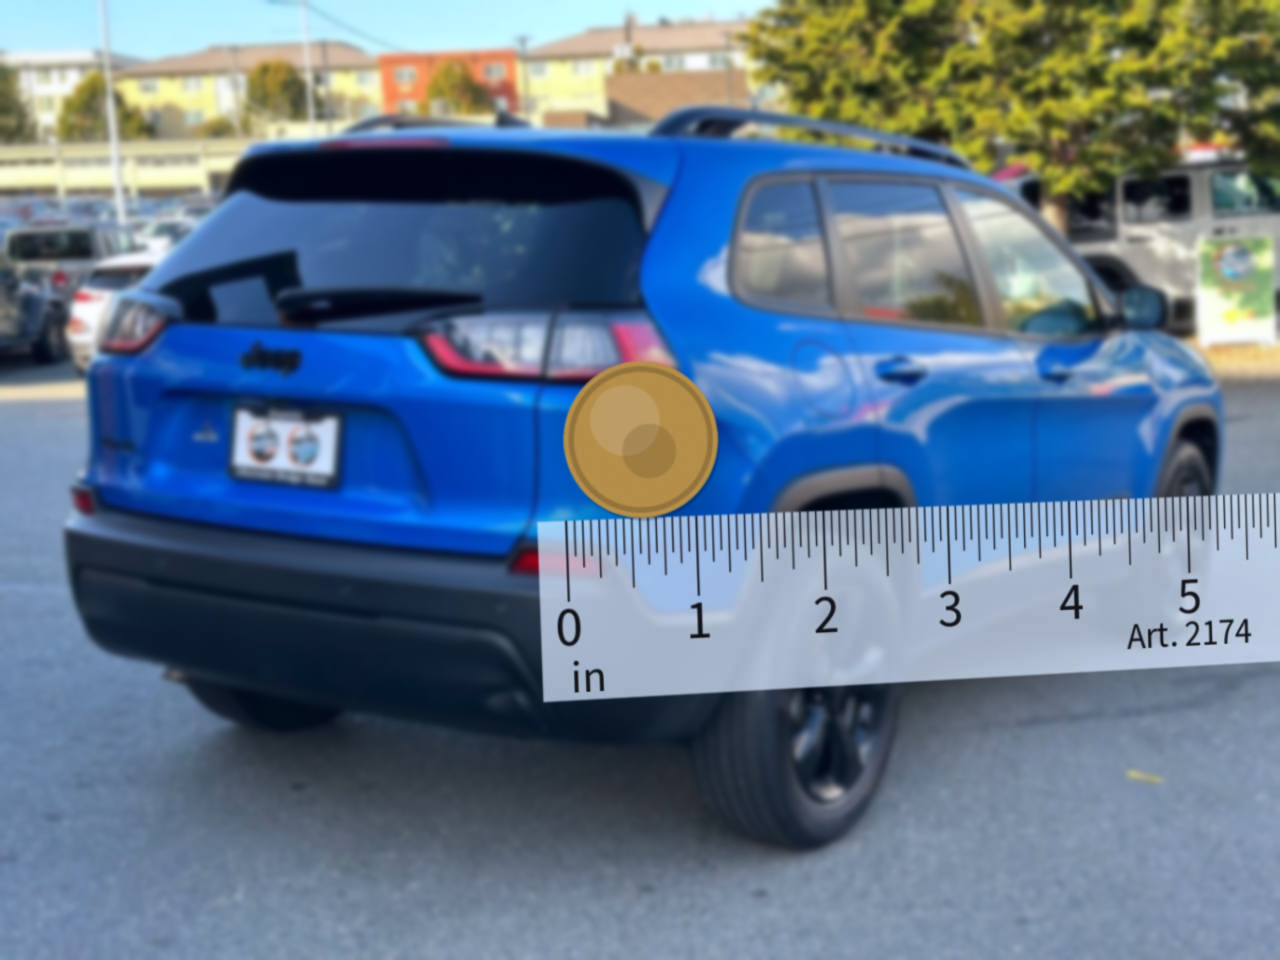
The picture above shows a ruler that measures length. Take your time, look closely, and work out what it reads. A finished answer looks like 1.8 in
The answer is 1.1875 in
